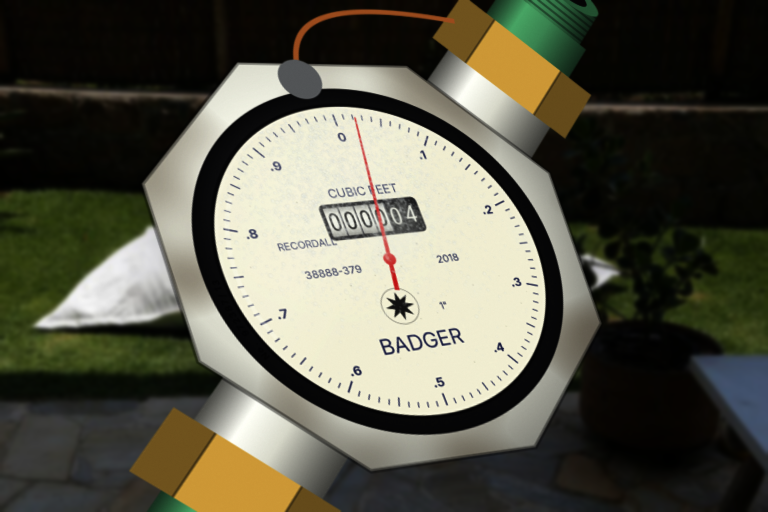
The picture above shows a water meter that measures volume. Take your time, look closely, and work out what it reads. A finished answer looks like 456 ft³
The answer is 4.02 ft³
